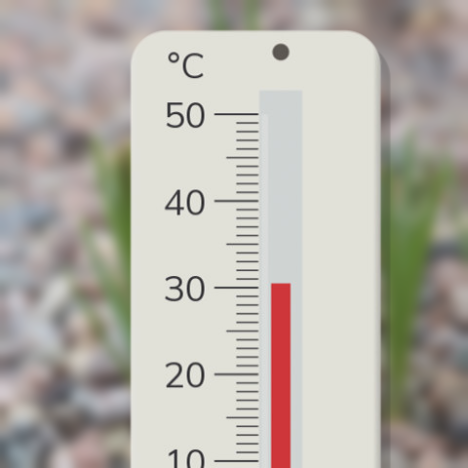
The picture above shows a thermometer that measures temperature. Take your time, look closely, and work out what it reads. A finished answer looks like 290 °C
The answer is 30.5 °C
